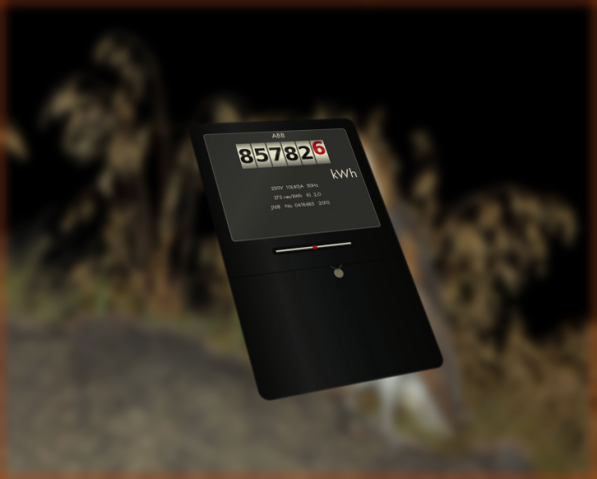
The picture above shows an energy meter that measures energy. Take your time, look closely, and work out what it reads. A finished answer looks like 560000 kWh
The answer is 85782.6 kWh
